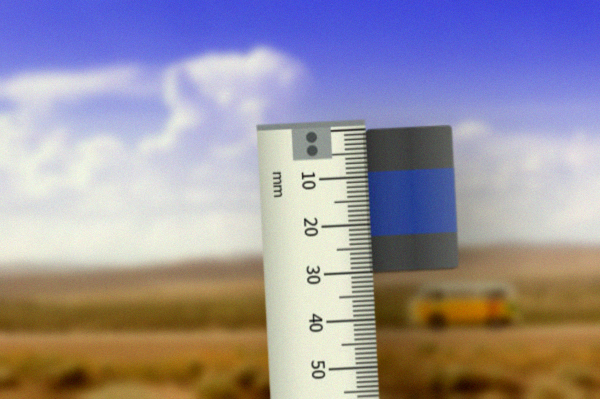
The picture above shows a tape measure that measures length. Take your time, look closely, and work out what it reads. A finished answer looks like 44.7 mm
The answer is 30 mm
